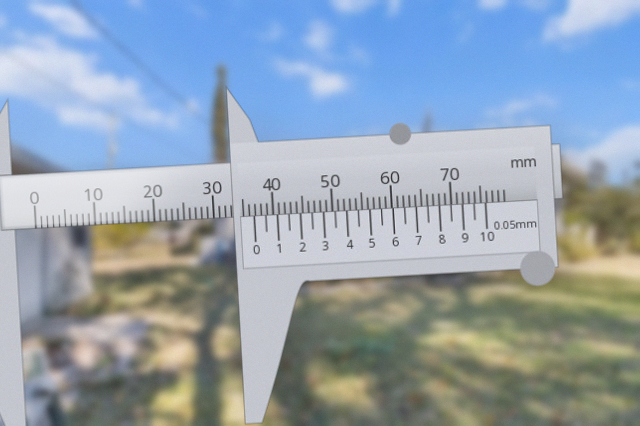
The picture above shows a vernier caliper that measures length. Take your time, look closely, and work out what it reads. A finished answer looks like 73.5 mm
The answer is 36.8 mm
